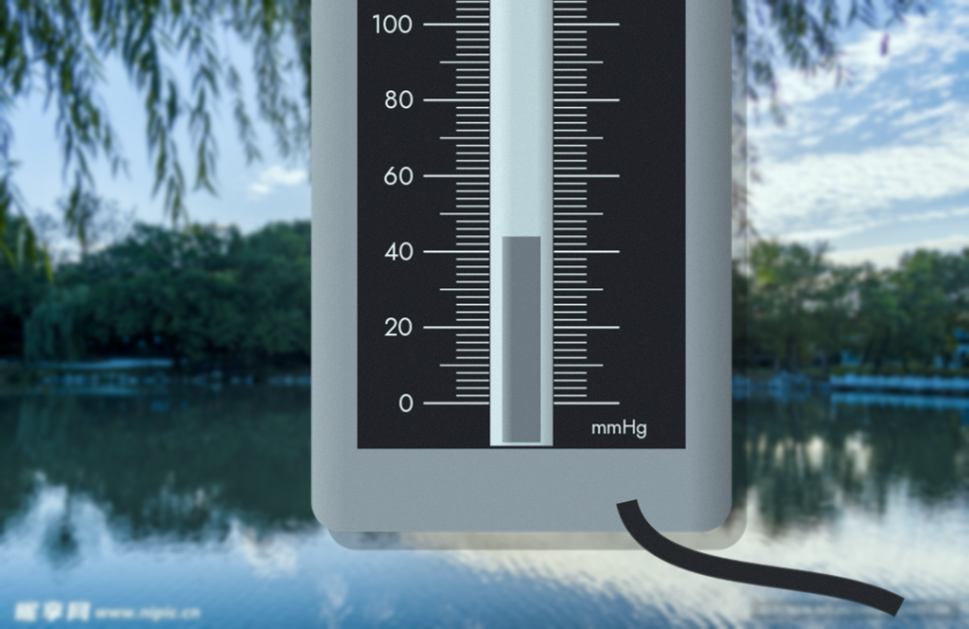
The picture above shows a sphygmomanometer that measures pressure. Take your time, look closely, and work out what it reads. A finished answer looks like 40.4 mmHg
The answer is 44 mmHg
